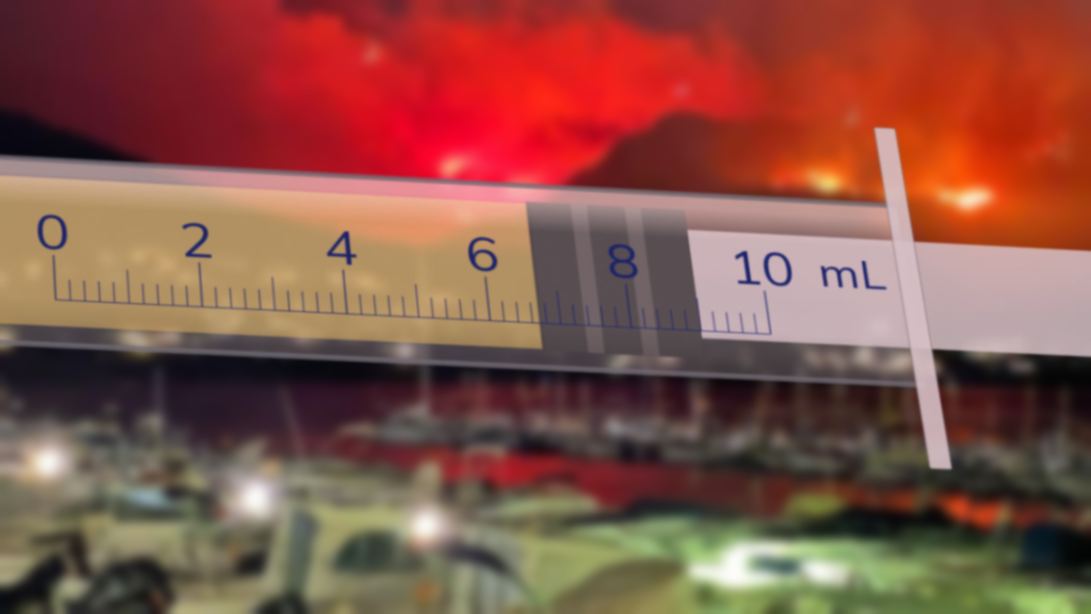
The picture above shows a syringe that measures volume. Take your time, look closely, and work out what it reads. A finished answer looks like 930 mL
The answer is 6.7 mL
